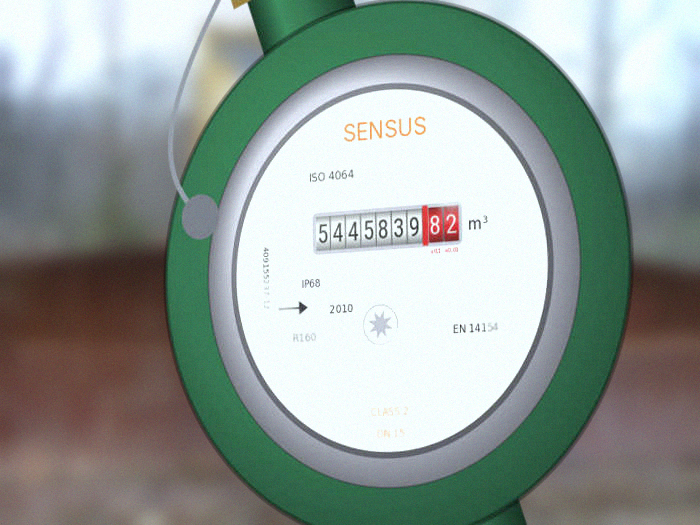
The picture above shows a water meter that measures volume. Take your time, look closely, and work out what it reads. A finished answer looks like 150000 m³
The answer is 5445839.82 m³
